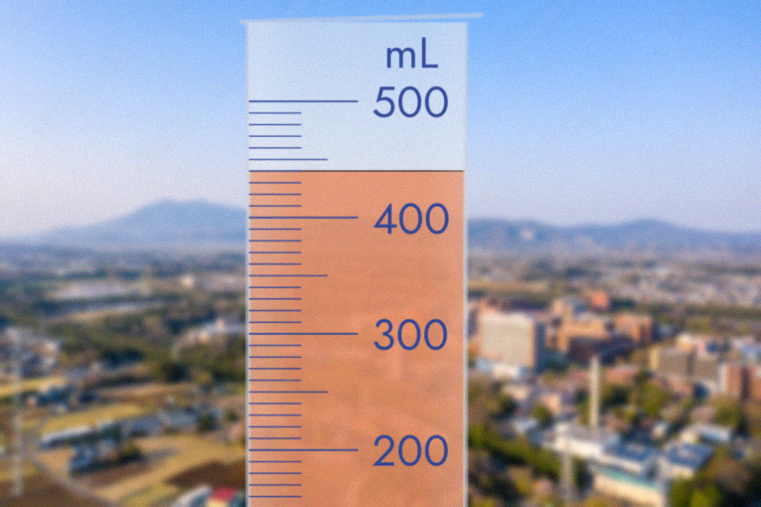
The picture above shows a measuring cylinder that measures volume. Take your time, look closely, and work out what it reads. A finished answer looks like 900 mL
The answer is 440 mL
